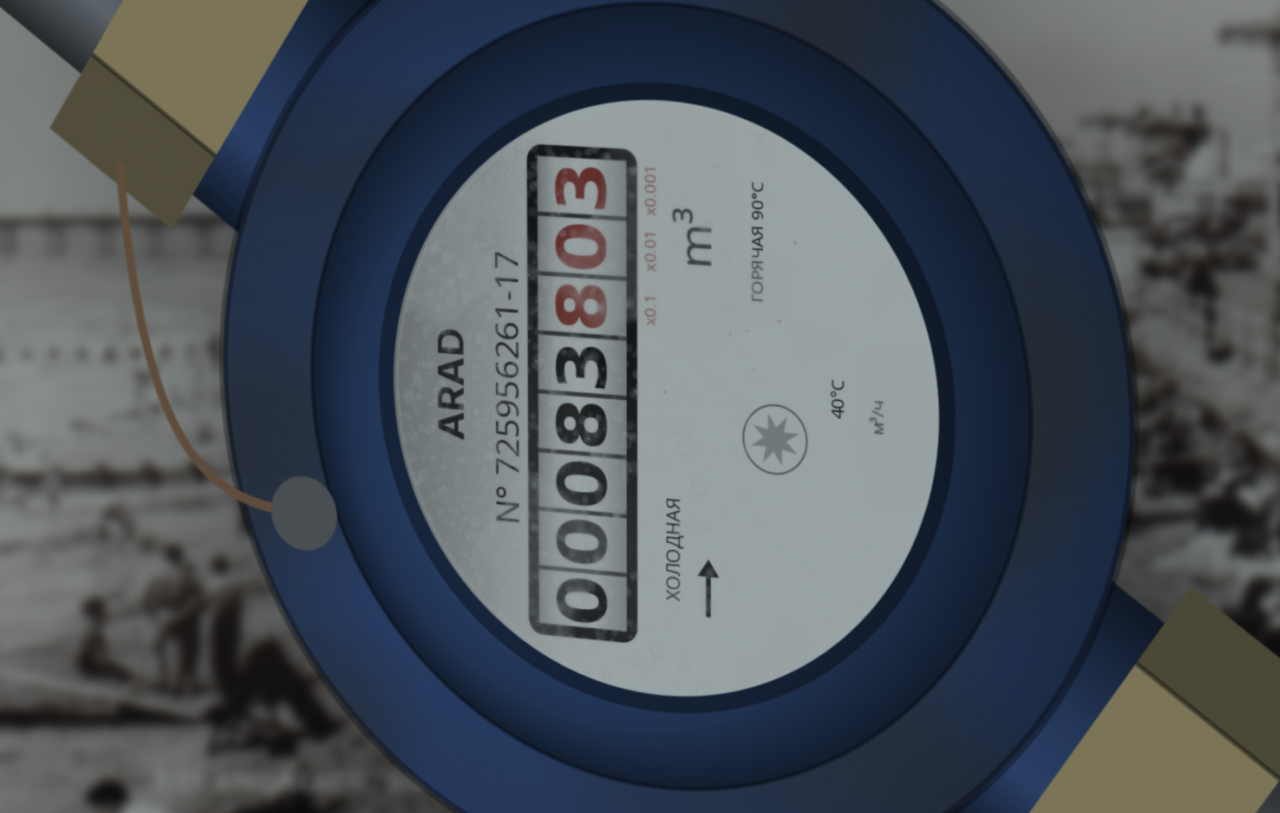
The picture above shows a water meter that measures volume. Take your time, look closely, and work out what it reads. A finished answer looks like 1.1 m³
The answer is 83.803 m³
